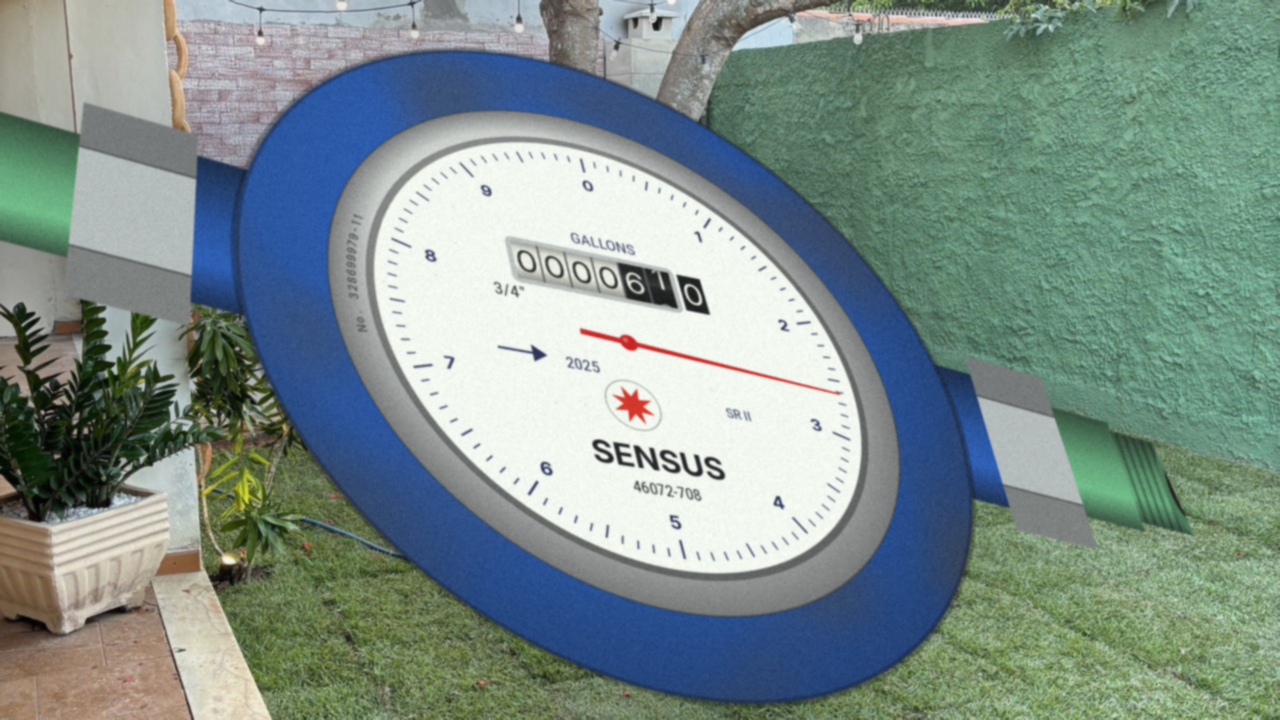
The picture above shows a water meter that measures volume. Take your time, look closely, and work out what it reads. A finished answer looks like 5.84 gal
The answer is 612.6 gal
